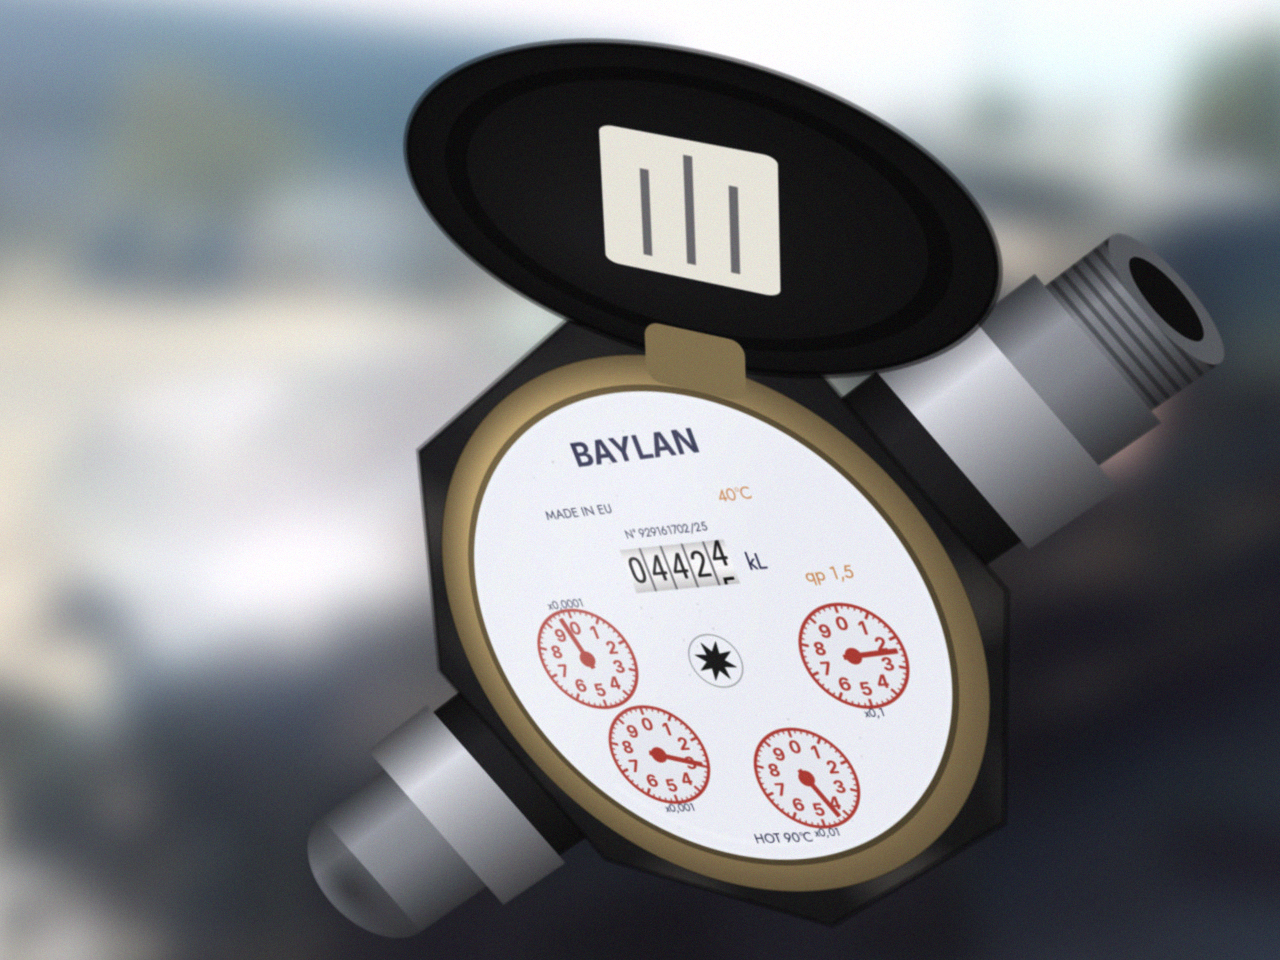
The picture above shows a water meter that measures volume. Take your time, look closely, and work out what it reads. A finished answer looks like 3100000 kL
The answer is 4424.2429 kL
